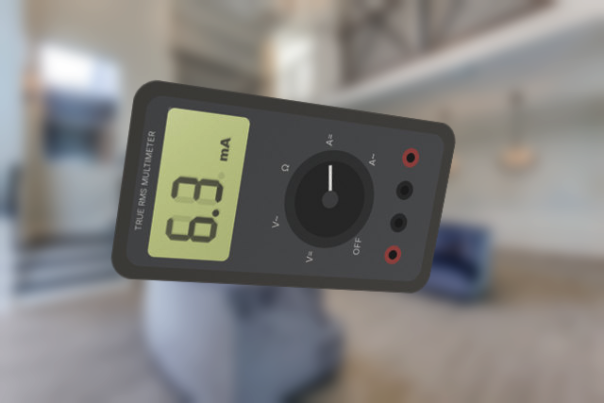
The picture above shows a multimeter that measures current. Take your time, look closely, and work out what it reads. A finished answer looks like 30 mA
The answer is 6.3 mA
